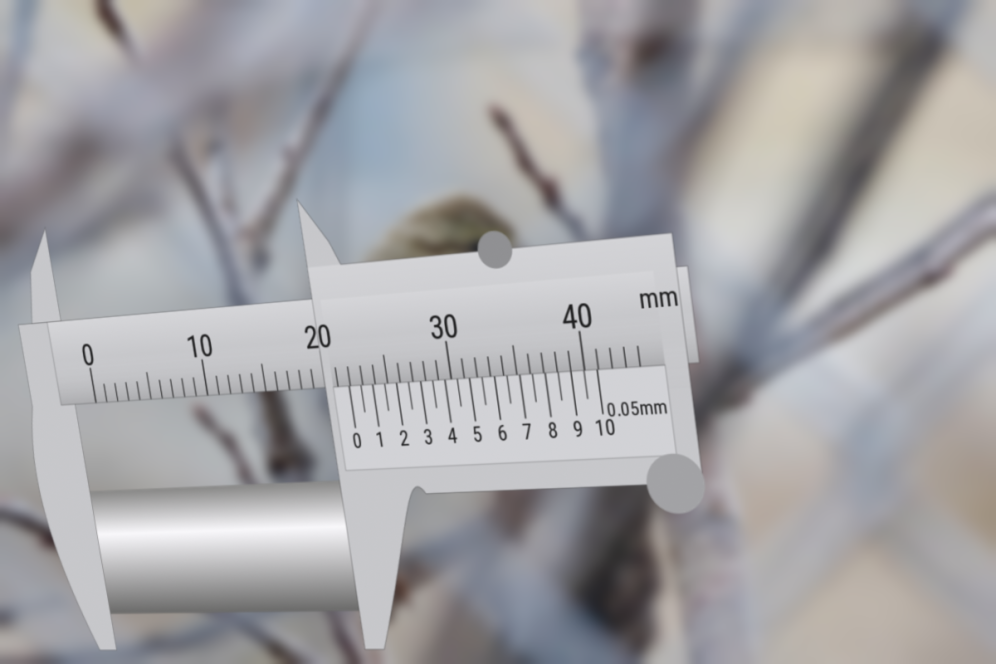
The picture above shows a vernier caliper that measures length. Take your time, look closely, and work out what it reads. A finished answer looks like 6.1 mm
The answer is 21.9 mm
